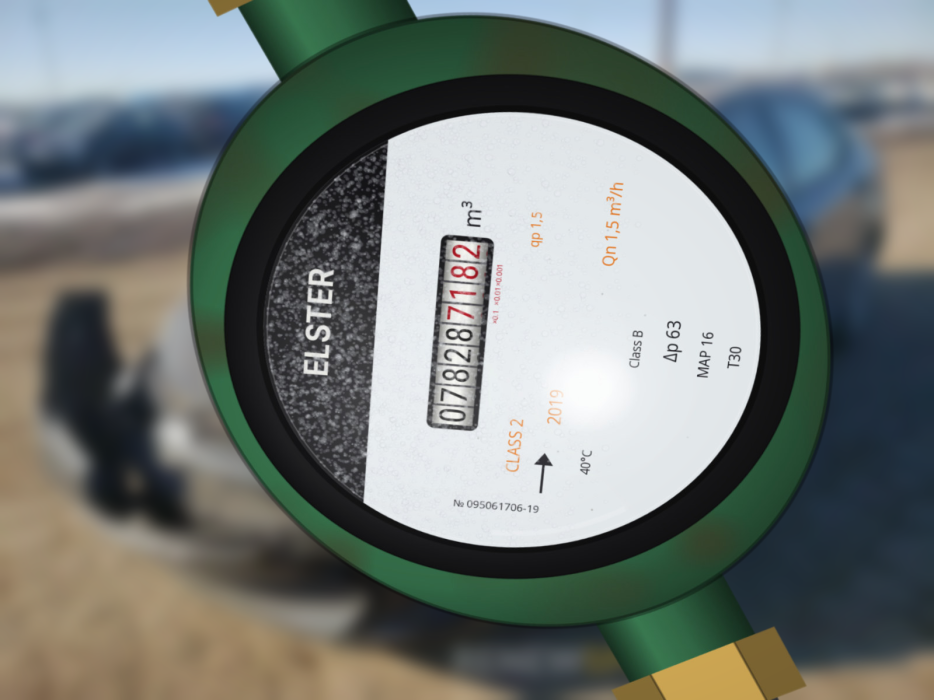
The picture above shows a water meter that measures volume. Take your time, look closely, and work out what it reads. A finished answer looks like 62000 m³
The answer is 7828.7182 m³
